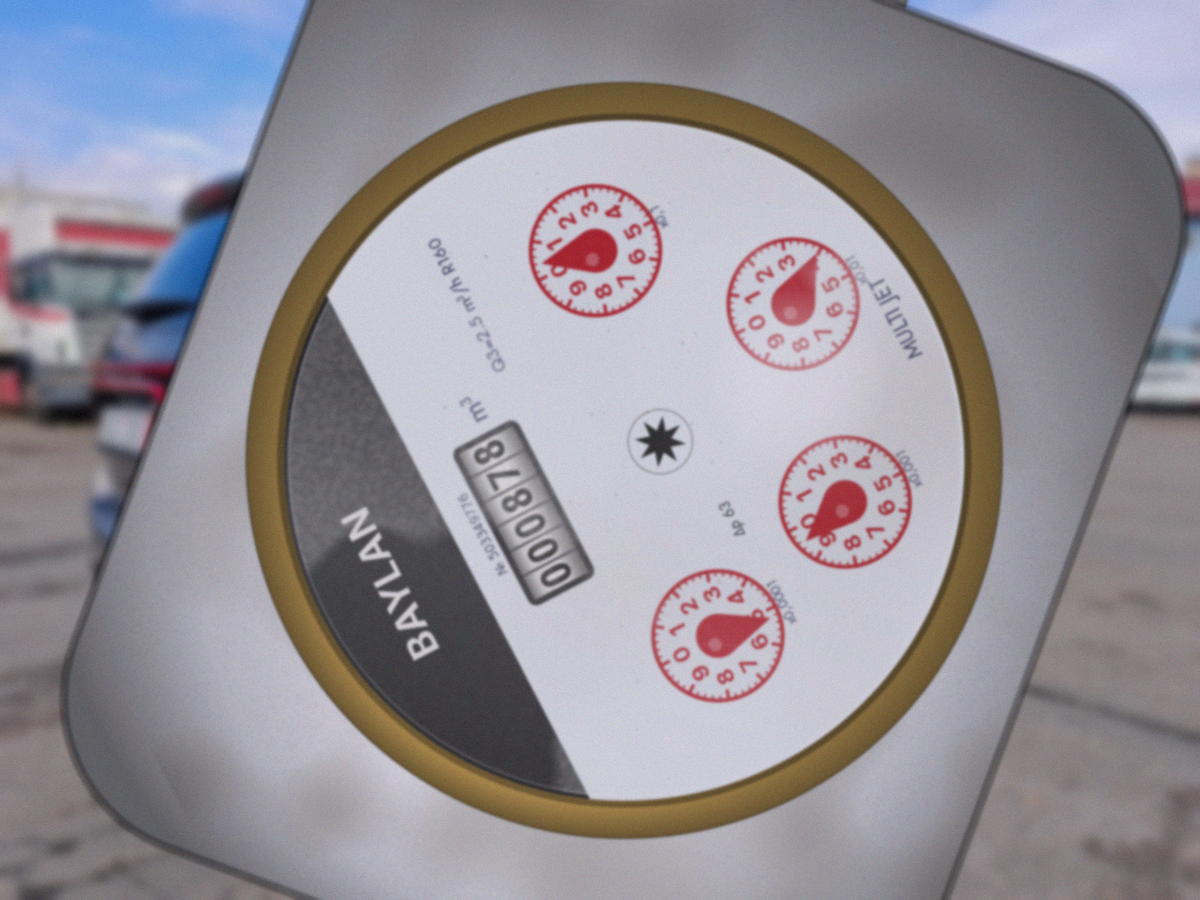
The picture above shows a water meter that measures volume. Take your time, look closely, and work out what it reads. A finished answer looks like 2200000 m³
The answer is 878.0395 m³
